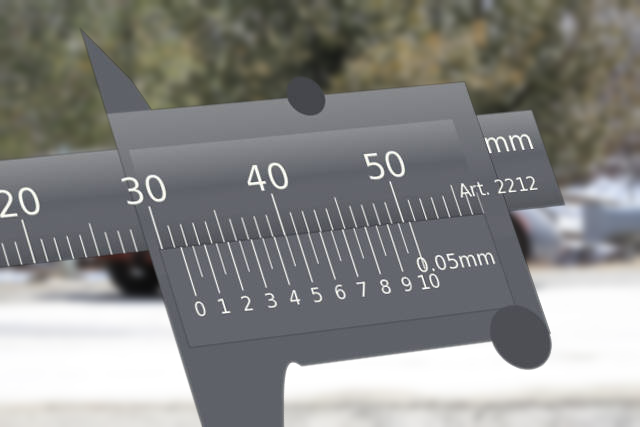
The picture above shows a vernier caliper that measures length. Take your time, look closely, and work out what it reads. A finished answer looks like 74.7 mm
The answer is 31.5 mm
